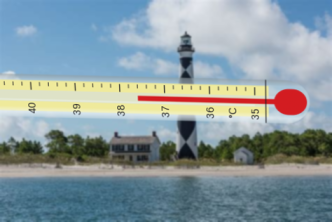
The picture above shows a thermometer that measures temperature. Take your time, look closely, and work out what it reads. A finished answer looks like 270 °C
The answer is 37.6 °C
